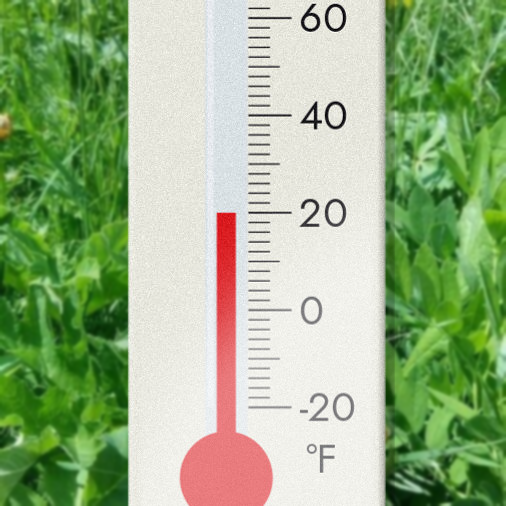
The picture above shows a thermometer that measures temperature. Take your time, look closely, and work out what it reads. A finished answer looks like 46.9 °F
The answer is 20 °F
